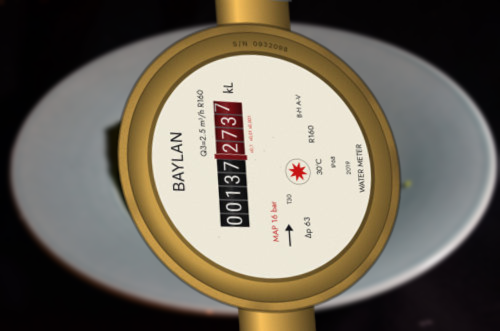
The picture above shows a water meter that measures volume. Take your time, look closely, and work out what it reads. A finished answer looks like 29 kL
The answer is 137.2737 kL
